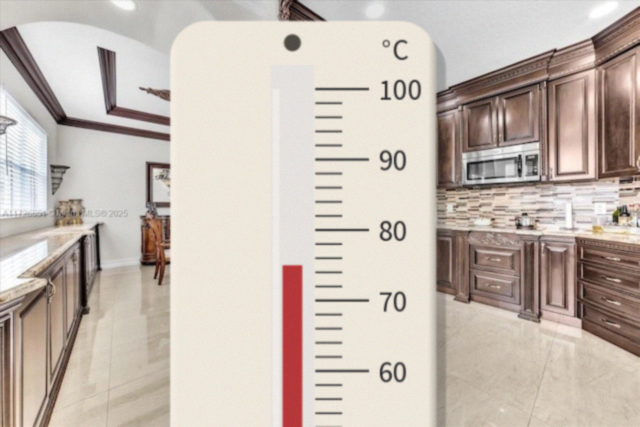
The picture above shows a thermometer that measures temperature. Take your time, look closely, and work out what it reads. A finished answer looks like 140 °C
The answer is 75 °C
